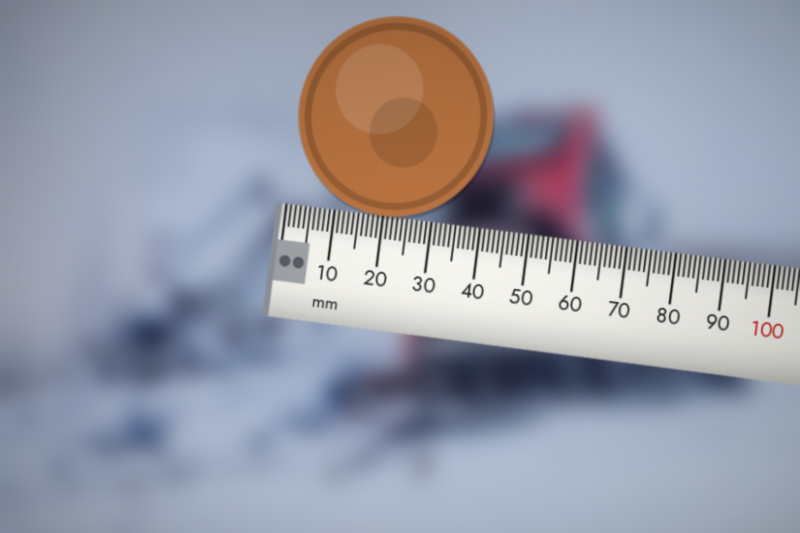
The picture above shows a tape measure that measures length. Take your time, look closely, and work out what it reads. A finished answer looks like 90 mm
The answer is 40 mm
